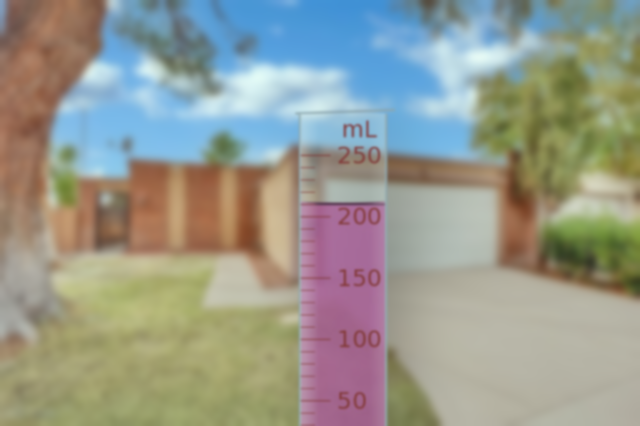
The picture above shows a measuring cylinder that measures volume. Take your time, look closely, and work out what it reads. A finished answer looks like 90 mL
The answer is 210 mL
